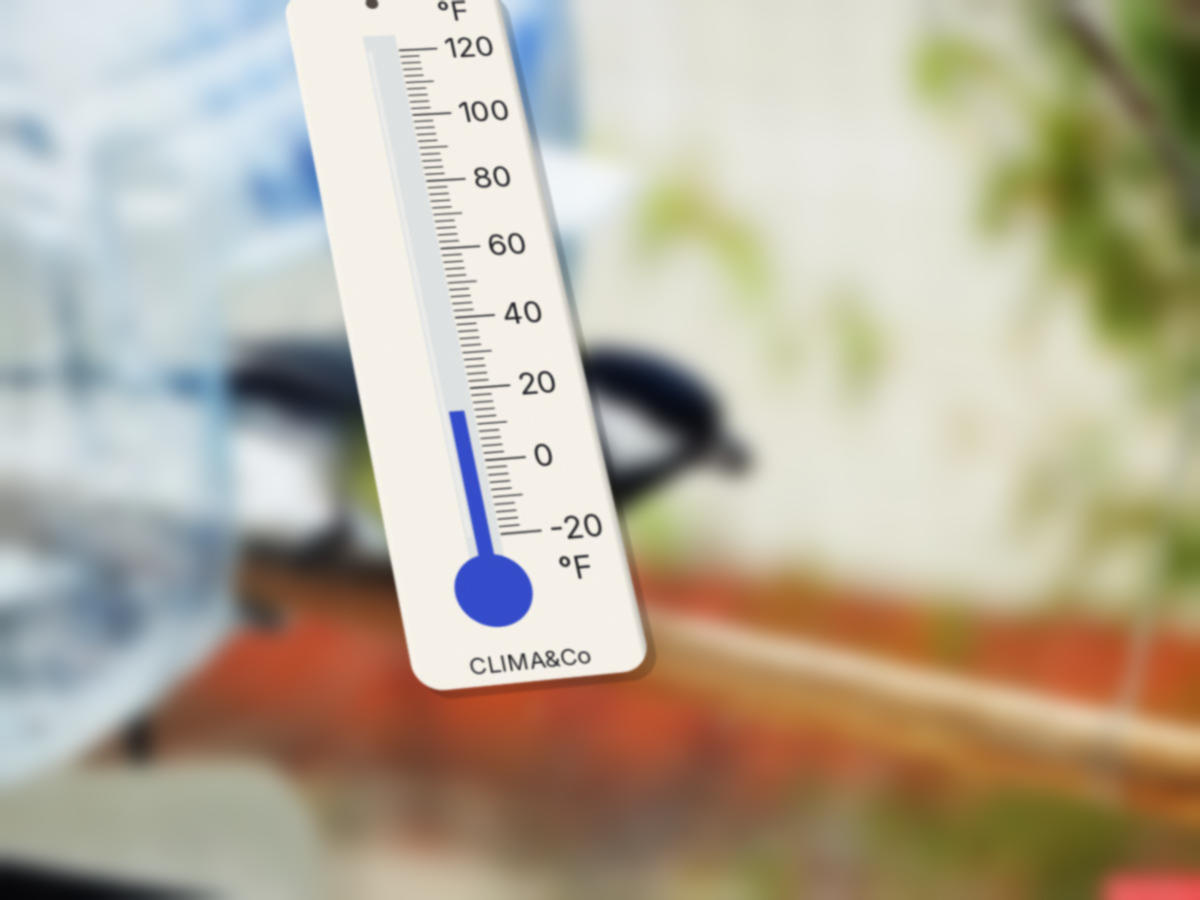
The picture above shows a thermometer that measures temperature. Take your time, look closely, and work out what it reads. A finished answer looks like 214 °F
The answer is 14 °F
